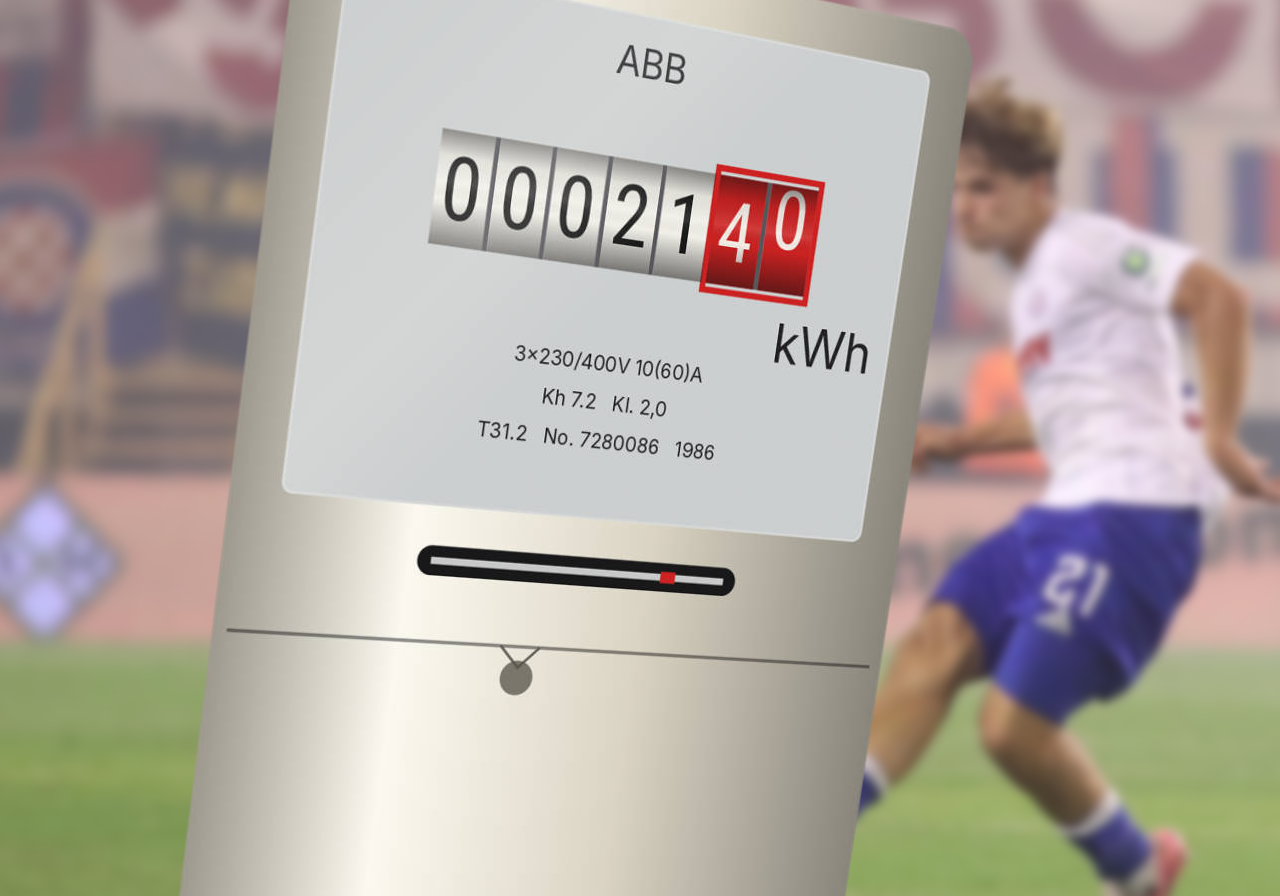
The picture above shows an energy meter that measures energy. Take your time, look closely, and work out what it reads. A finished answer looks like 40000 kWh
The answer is 21.40 kWh
